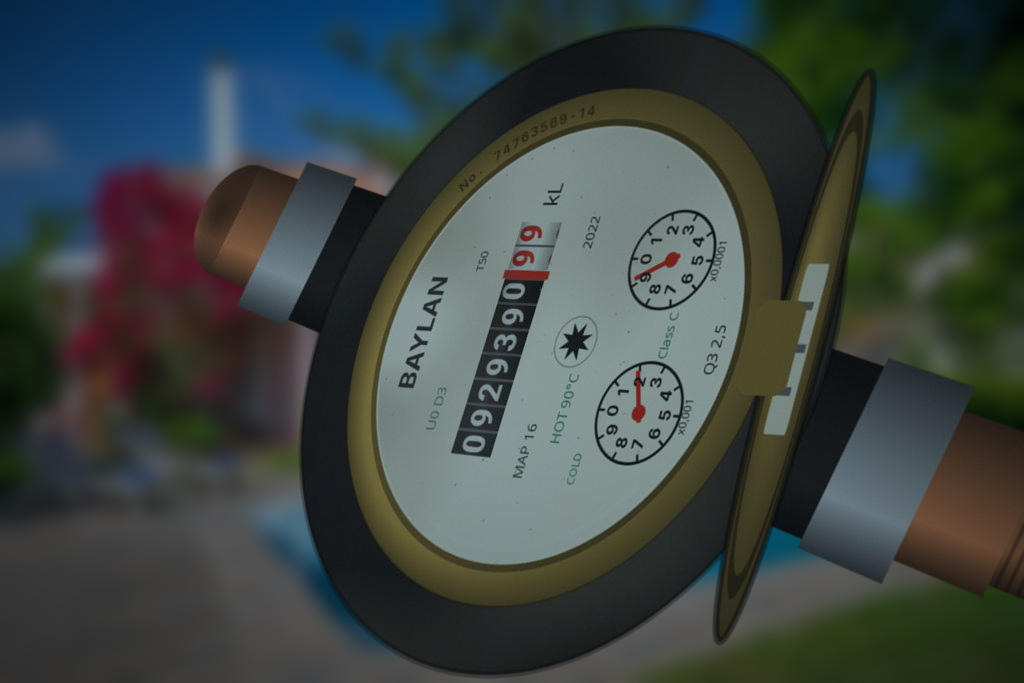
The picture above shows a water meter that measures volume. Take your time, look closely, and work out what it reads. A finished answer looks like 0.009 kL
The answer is 929390.9919 kL
